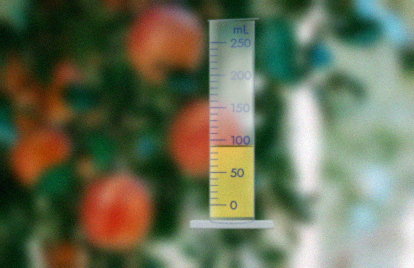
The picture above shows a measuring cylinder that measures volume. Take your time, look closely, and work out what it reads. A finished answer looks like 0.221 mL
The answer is 90 mL
